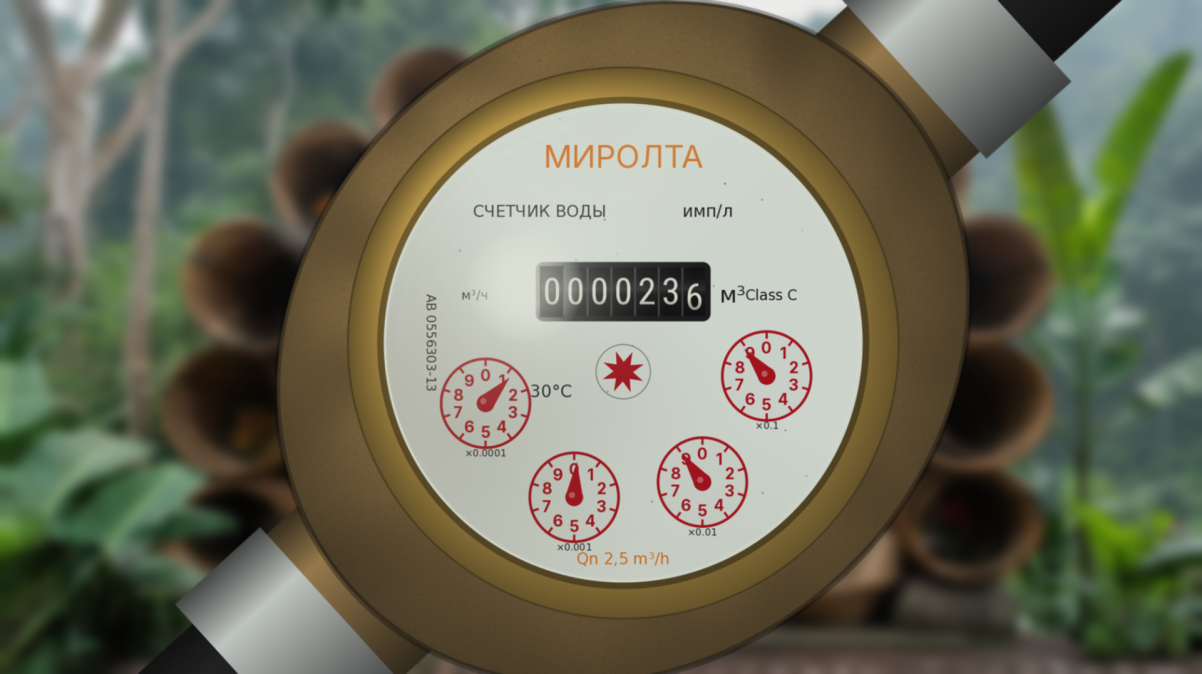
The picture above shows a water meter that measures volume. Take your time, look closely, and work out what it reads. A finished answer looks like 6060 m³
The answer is 235.8901 m³
